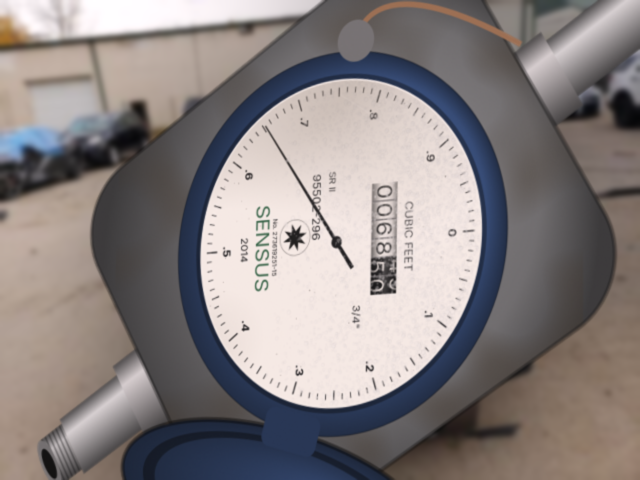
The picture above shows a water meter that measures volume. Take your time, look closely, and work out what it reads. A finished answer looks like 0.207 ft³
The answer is 6849.65 ft³
